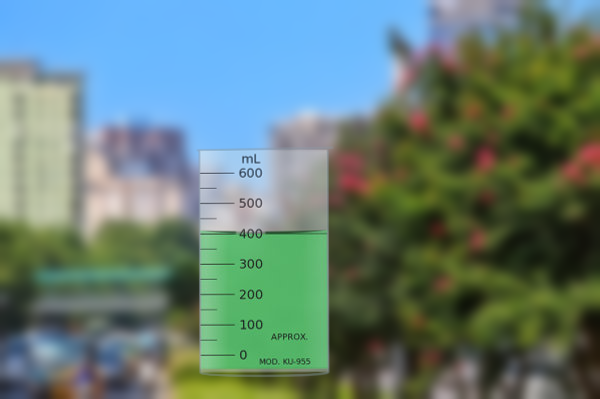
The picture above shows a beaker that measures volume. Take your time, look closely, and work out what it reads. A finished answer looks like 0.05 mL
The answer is 400 mL
